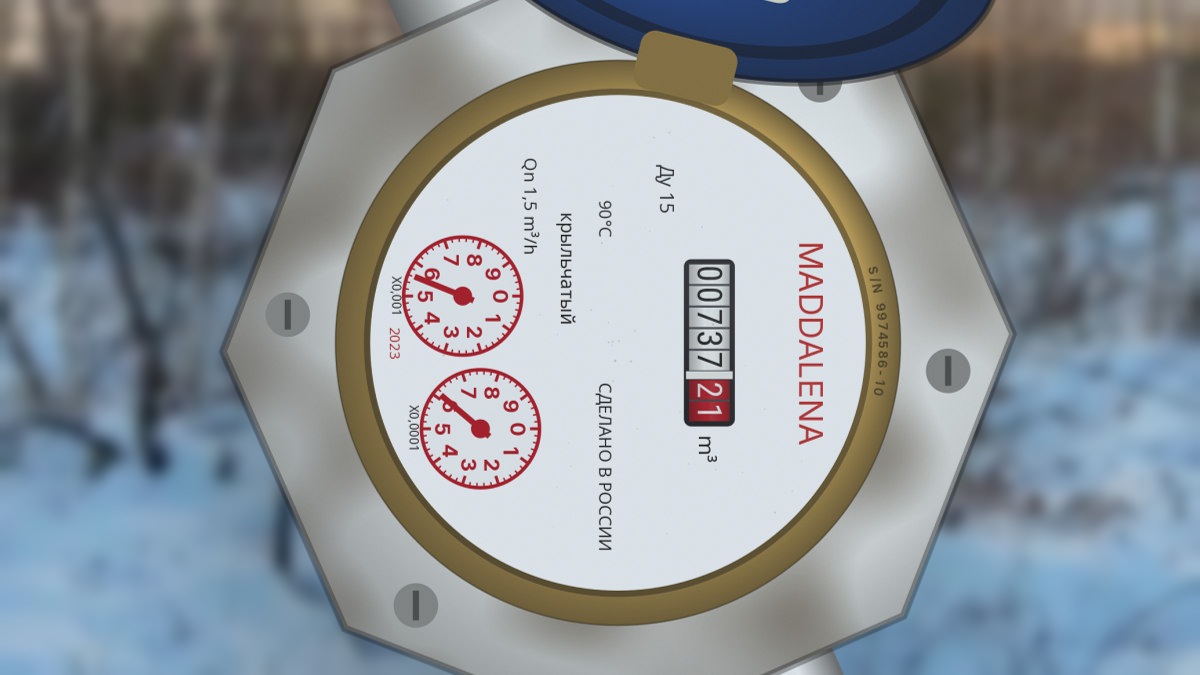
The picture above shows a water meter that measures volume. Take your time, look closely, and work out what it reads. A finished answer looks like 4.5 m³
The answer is 737.2156 m³
